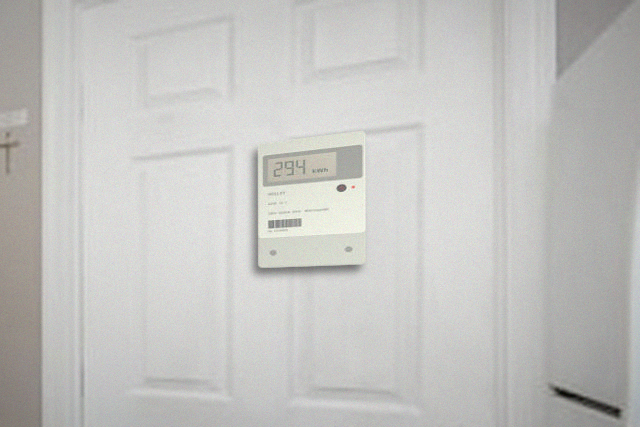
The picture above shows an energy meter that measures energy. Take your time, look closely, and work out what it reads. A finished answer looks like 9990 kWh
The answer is 294 kWh
